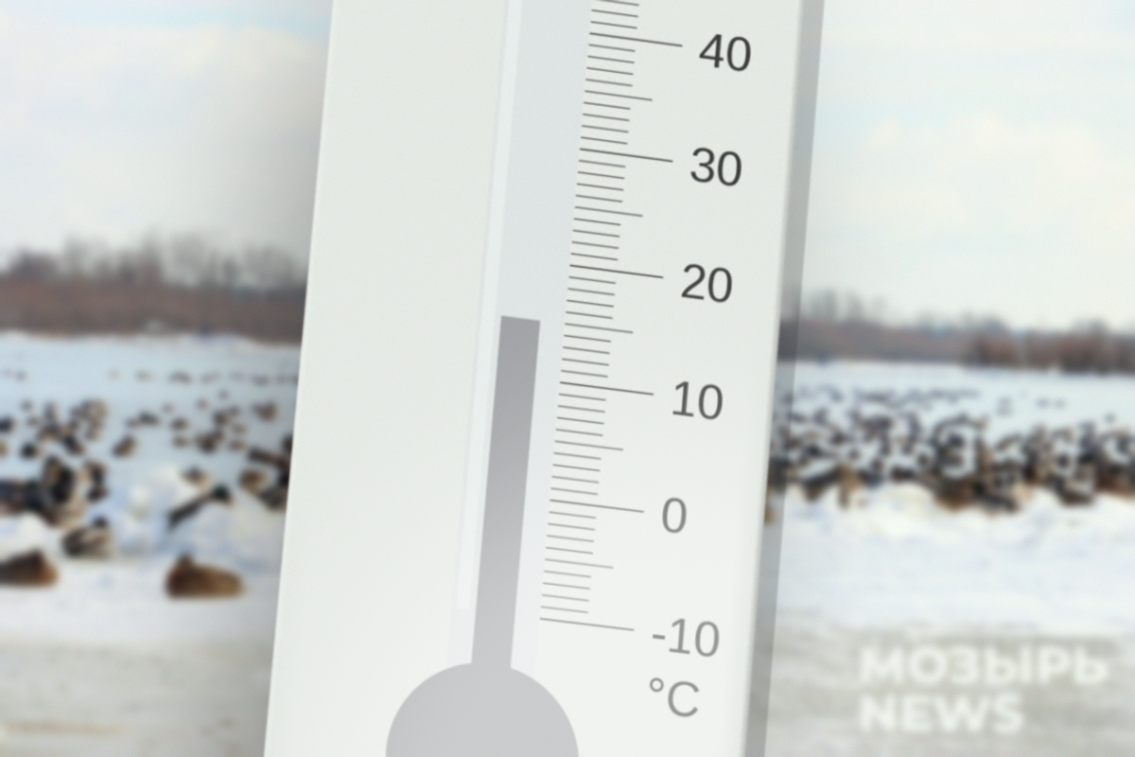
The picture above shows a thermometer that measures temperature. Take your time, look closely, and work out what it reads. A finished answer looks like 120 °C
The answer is 15 °C
